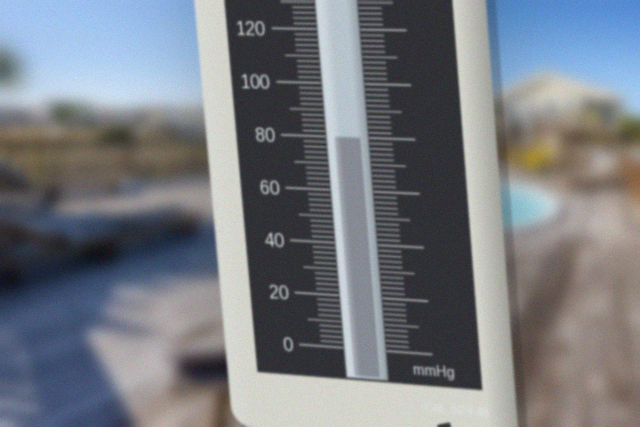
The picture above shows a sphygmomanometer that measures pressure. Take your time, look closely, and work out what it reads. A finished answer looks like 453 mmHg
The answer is 80 mmHg
